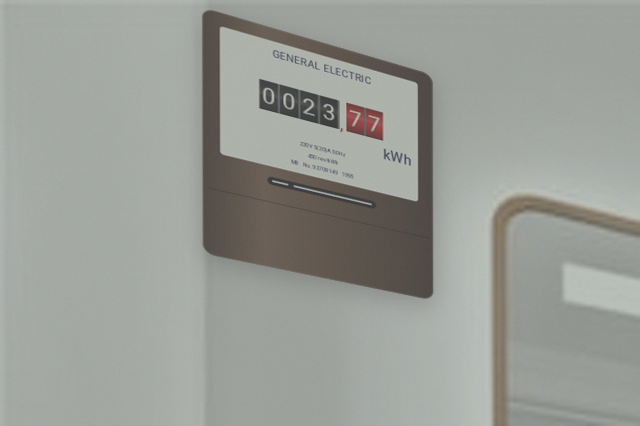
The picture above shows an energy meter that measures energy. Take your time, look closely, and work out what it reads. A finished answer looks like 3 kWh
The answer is 23.77 kWh
